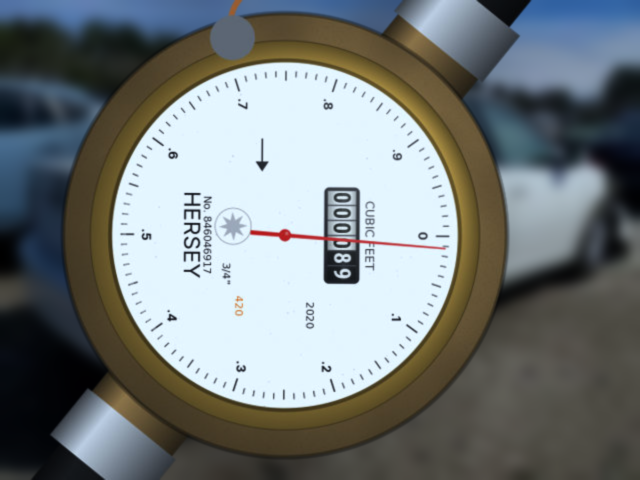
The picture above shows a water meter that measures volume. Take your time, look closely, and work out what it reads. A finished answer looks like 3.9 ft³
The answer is 89.01 ft³
